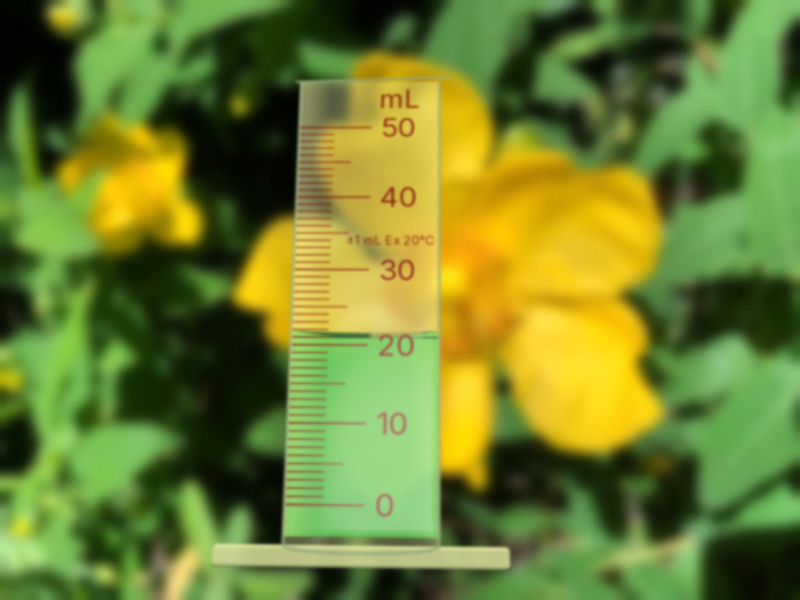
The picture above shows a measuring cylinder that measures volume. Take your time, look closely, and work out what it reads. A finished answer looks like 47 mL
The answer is 21 mL
